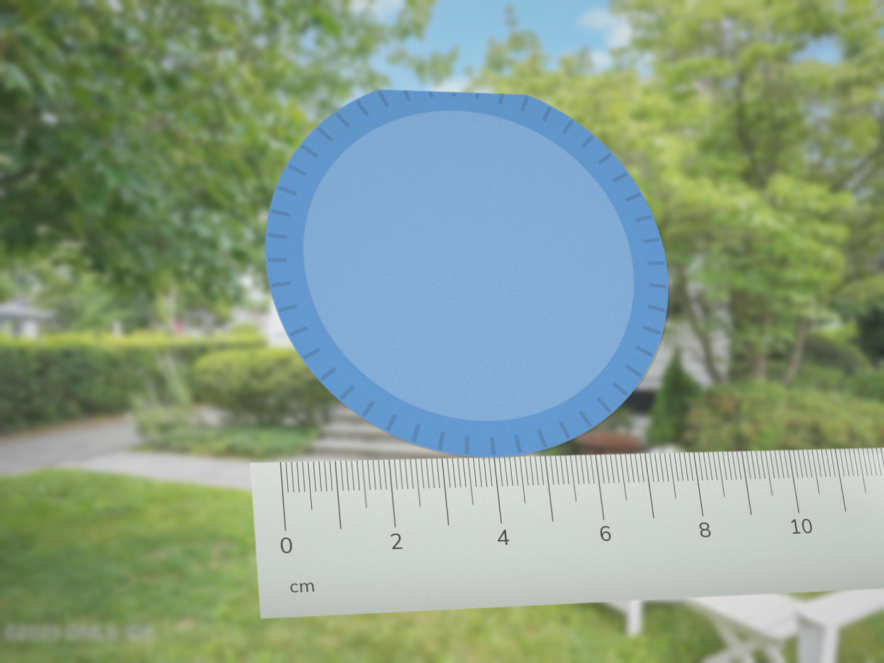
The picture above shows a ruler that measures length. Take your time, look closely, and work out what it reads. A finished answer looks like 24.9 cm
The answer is 8 cm
